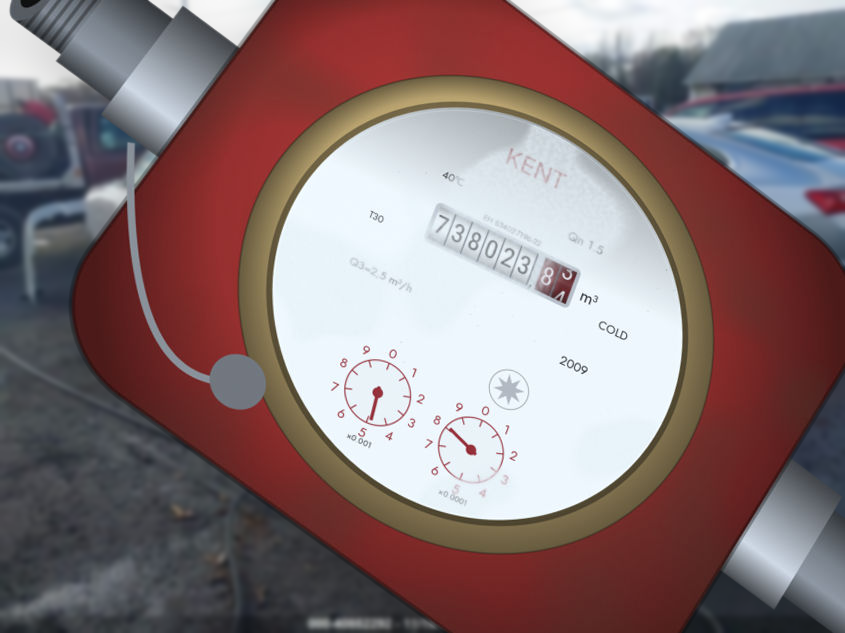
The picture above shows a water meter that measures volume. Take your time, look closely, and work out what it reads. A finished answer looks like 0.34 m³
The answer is 738023.8348 m³
